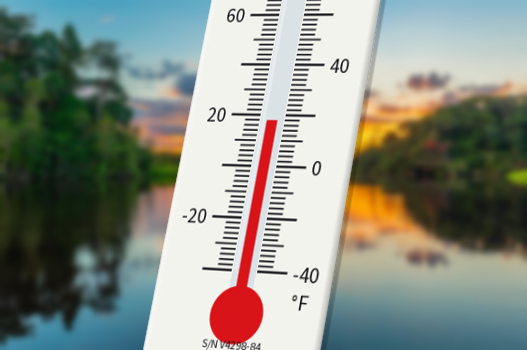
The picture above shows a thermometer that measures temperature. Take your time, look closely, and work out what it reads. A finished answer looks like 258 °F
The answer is 18 °F
